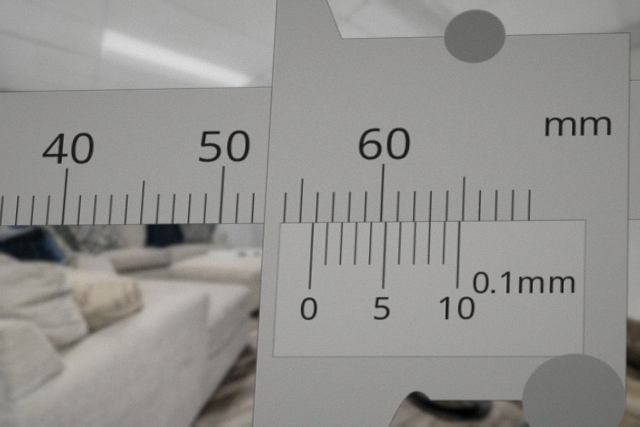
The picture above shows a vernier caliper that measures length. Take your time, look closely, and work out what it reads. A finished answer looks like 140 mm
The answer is 55.8 mm
